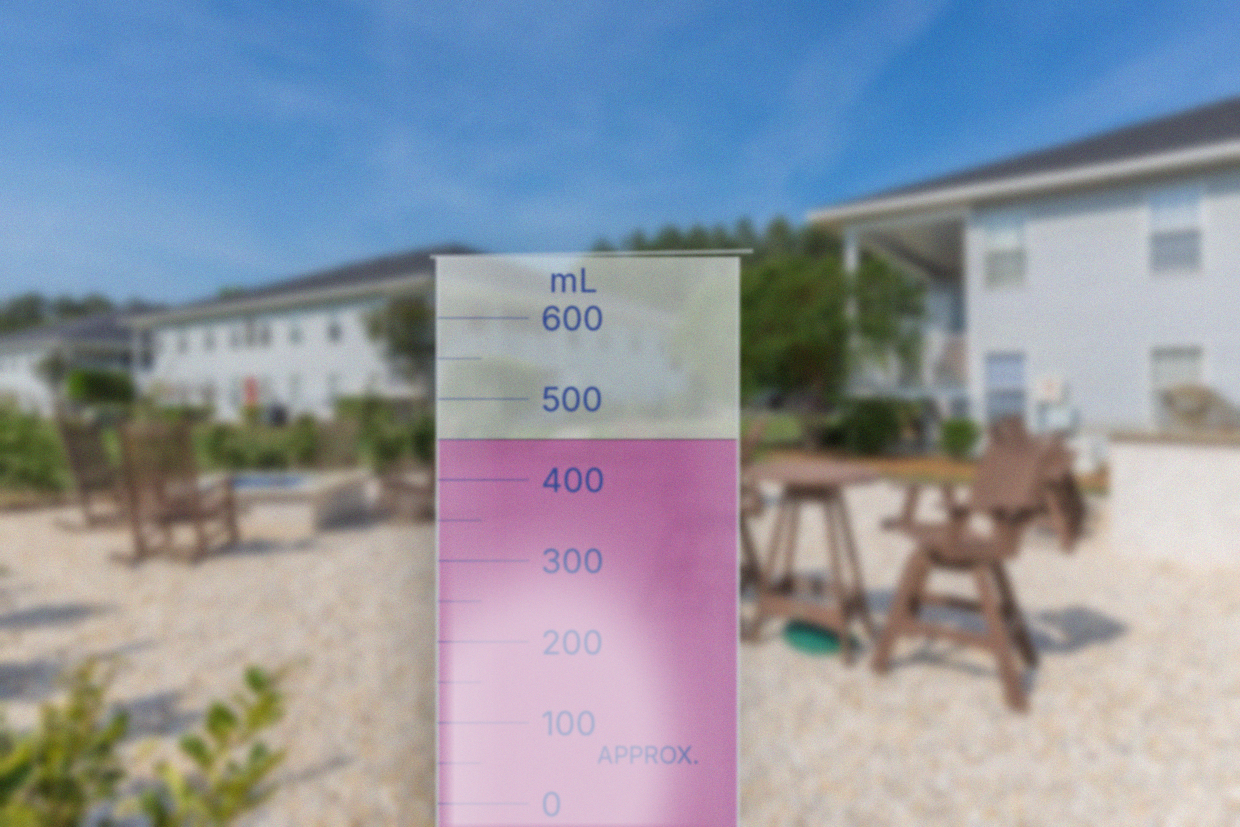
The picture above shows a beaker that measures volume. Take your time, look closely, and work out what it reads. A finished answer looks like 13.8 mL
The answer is 450 mL
